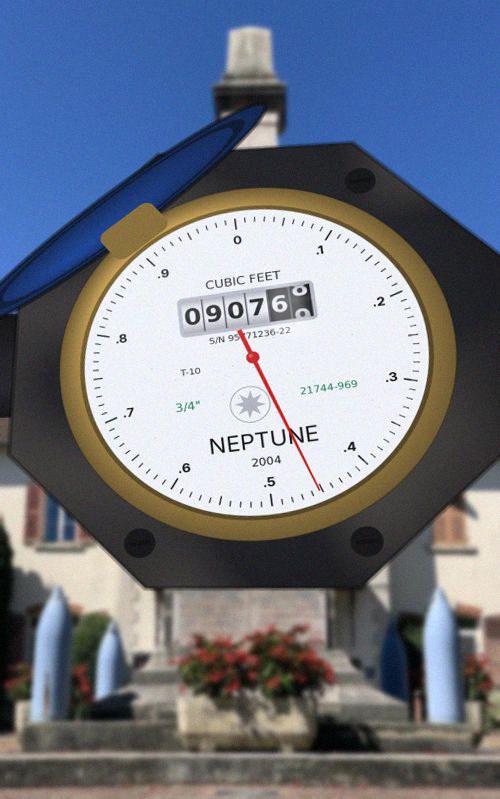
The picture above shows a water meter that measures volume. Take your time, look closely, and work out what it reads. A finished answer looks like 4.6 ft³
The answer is 90768.45 ft³
